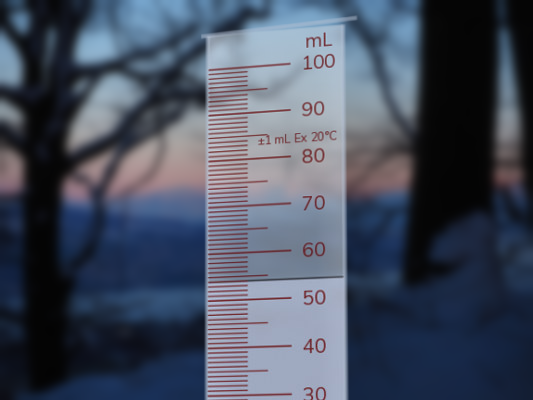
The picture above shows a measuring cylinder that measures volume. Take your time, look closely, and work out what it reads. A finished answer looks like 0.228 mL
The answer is 54 mL
